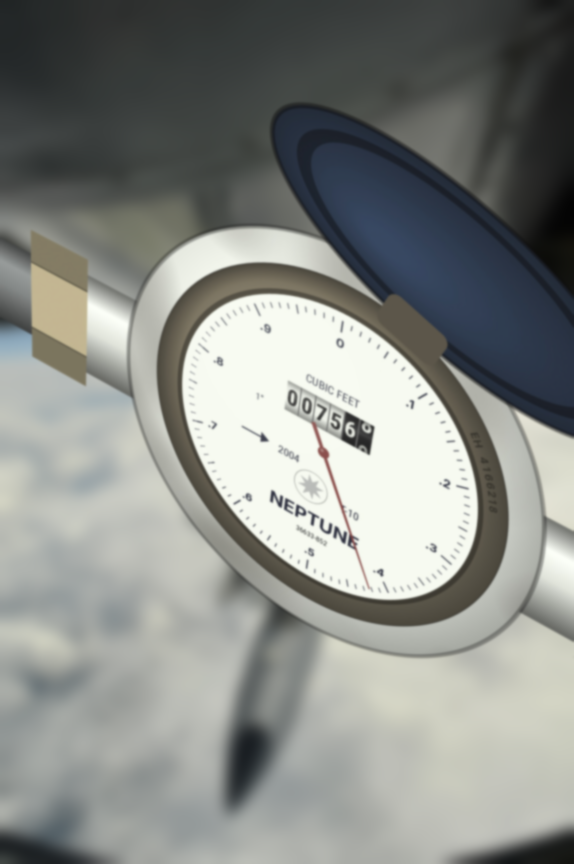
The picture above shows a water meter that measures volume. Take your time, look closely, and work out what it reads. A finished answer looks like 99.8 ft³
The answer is 7568.42 ft³
